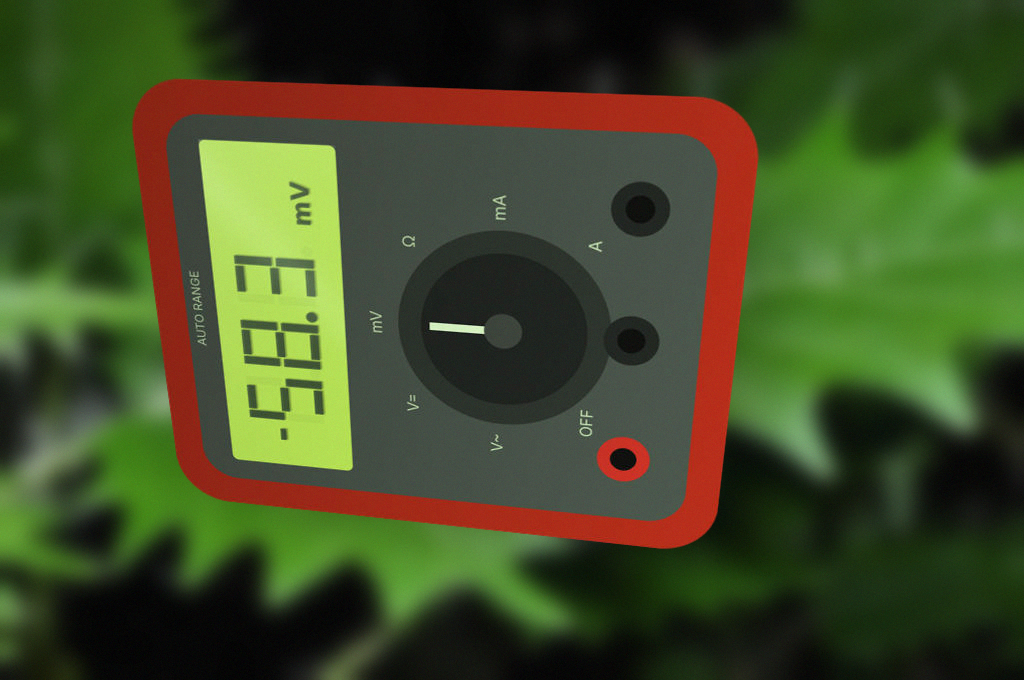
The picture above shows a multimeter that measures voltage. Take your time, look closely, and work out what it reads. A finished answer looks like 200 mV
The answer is -58.3 mV
